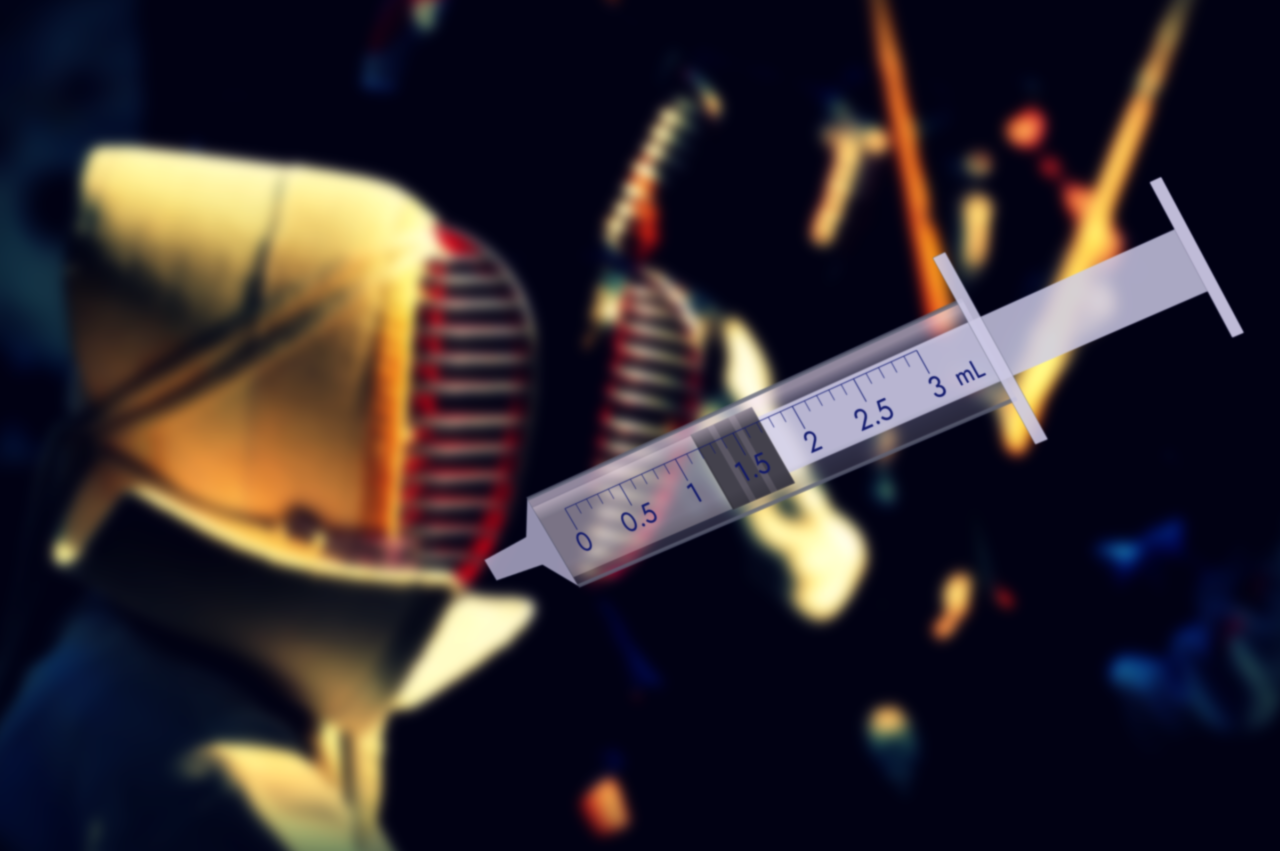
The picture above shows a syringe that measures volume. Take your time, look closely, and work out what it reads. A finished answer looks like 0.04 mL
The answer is 1.2 mL
